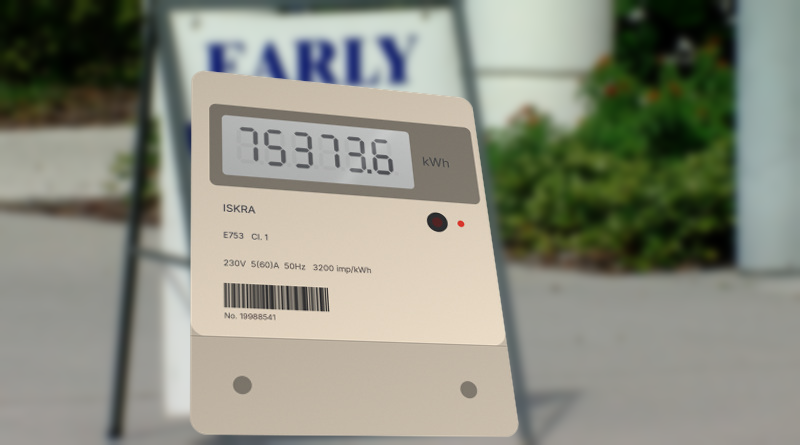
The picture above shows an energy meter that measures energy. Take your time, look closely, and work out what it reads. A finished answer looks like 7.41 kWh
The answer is 75373.6 kWh
